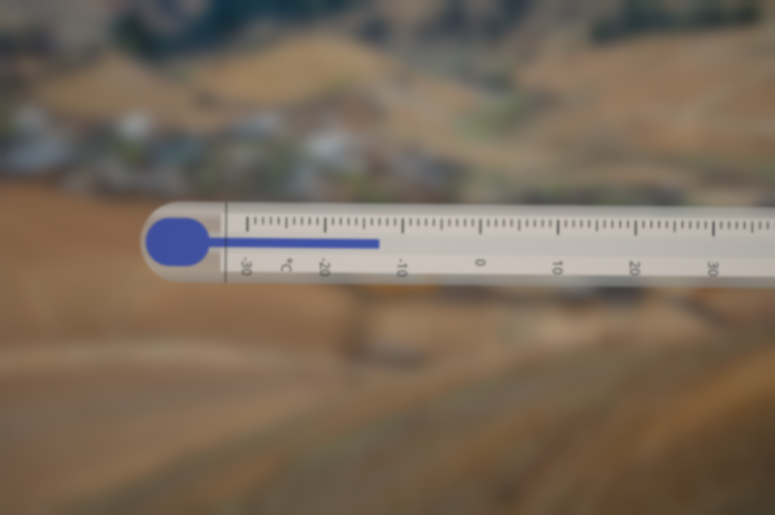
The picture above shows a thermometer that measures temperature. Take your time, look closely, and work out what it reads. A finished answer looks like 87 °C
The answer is -13 °C
